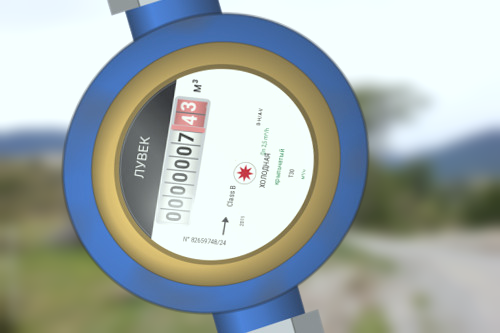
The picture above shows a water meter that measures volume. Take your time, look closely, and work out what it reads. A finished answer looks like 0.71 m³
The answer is 7.43 m³
